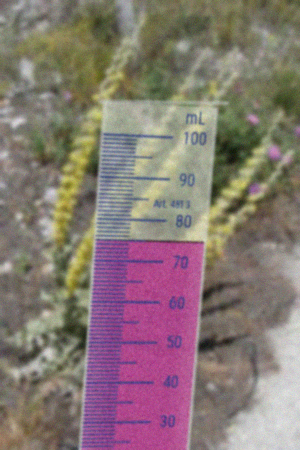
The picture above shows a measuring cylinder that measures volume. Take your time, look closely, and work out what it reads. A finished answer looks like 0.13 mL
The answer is 75 mL
